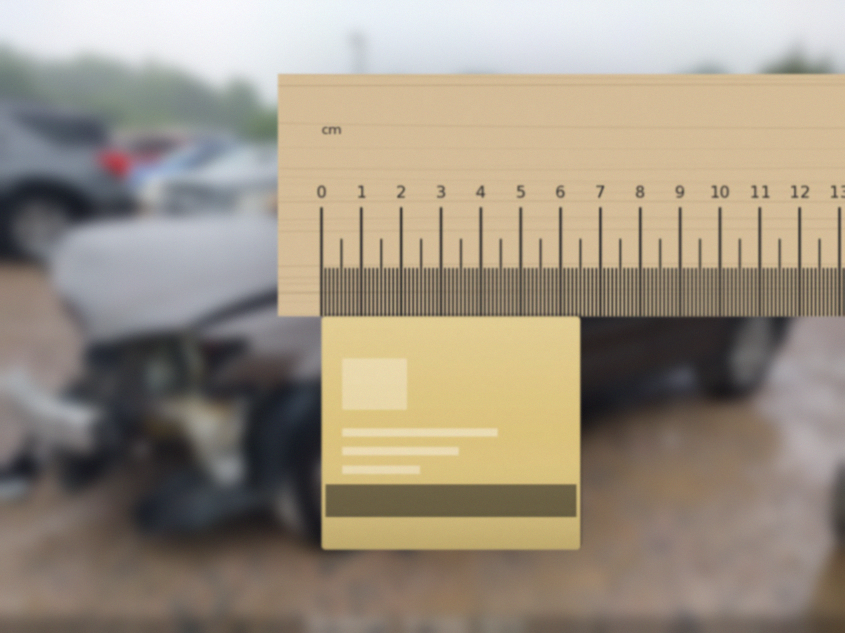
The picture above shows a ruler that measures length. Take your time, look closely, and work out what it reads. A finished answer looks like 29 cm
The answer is 6.5 cm
